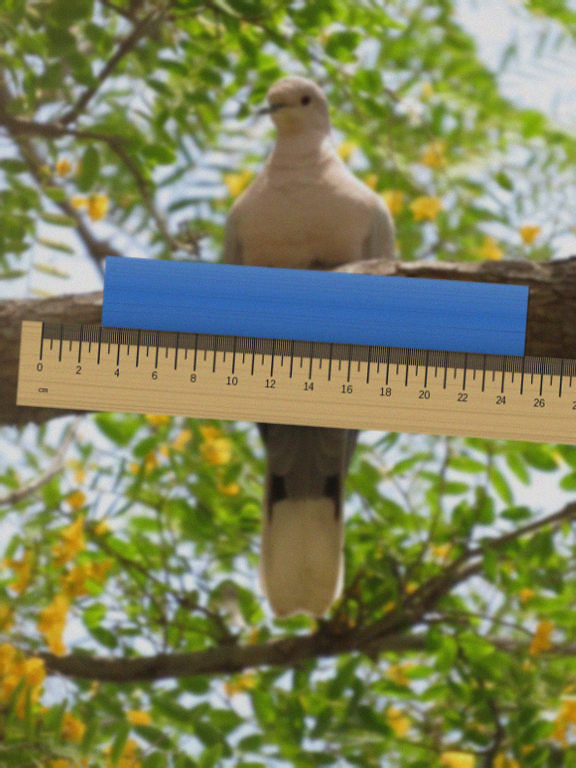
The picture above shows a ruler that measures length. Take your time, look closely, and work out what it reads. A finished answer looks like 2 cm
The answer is 22 cm
